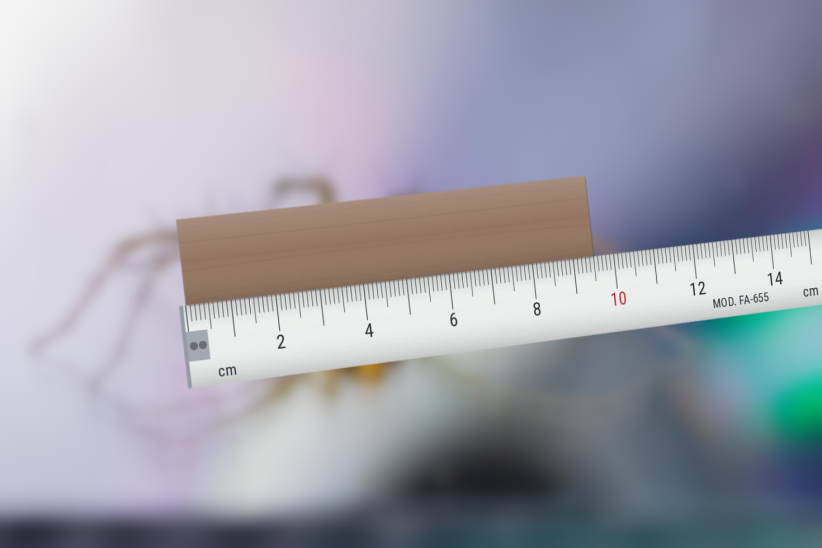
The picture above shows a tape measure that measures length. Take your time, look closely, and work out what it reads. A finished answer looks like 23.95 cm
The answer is 9.5 cm
